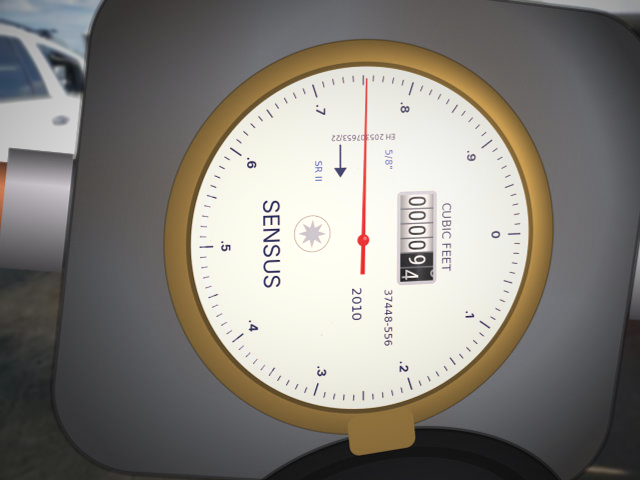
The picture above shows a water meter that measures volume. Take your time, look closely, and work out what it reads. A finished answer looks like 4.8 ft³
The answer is 93.75 ft³
